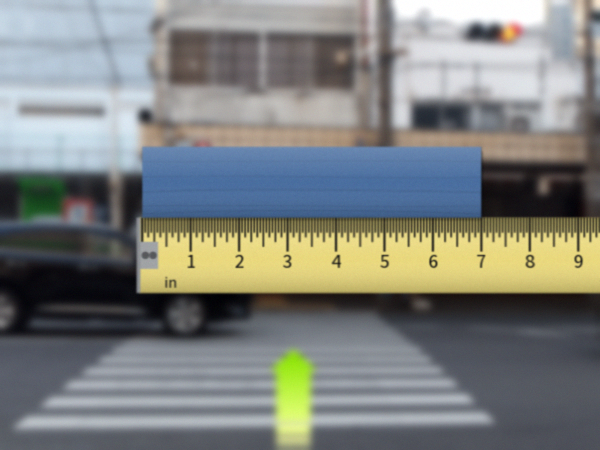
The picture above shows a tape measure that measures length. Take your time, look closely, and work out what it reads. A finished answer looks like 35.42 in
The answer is 7 in
